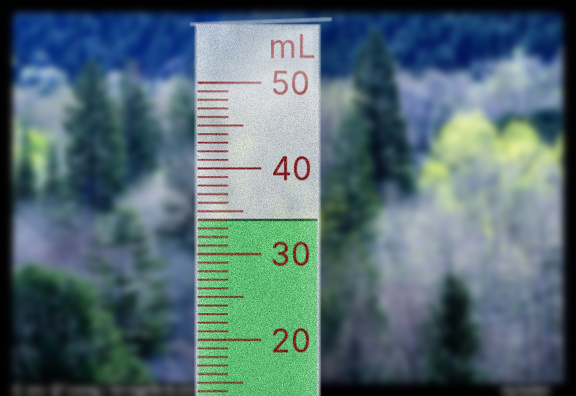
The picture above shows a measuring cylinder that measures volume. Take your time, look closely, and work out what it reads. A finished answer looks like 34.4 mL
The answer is 34 mL
